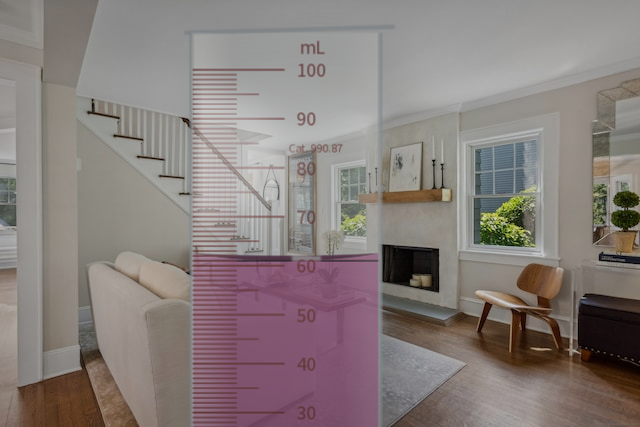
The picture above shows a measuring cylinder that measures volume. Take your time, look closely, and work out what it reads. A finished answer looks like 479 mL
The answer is 61 mL
